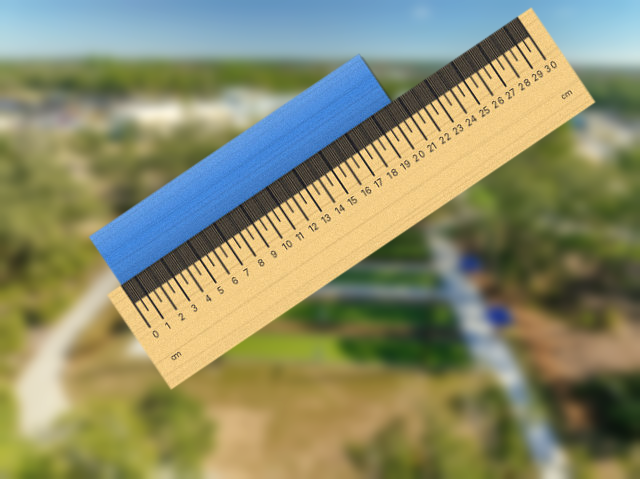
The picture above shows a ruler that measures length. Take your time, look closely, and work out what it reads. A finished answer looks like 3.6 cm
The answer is 20.5 cm
